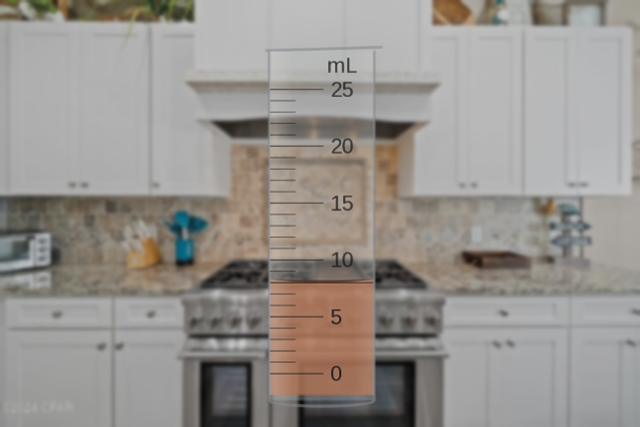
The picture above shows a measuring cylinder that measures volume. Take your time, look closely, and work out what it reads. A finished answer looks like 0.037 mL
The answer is 8 mL
